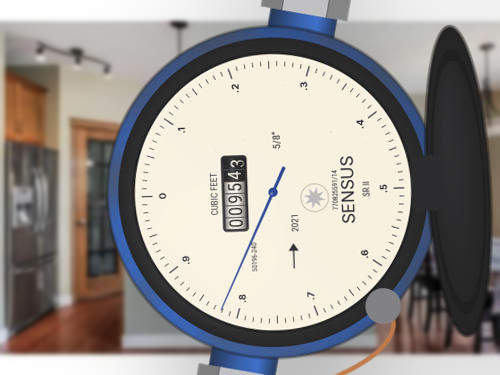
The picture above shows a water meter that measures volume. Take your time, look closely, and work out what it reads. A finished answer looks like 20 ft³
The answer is 9542.82 ft³
